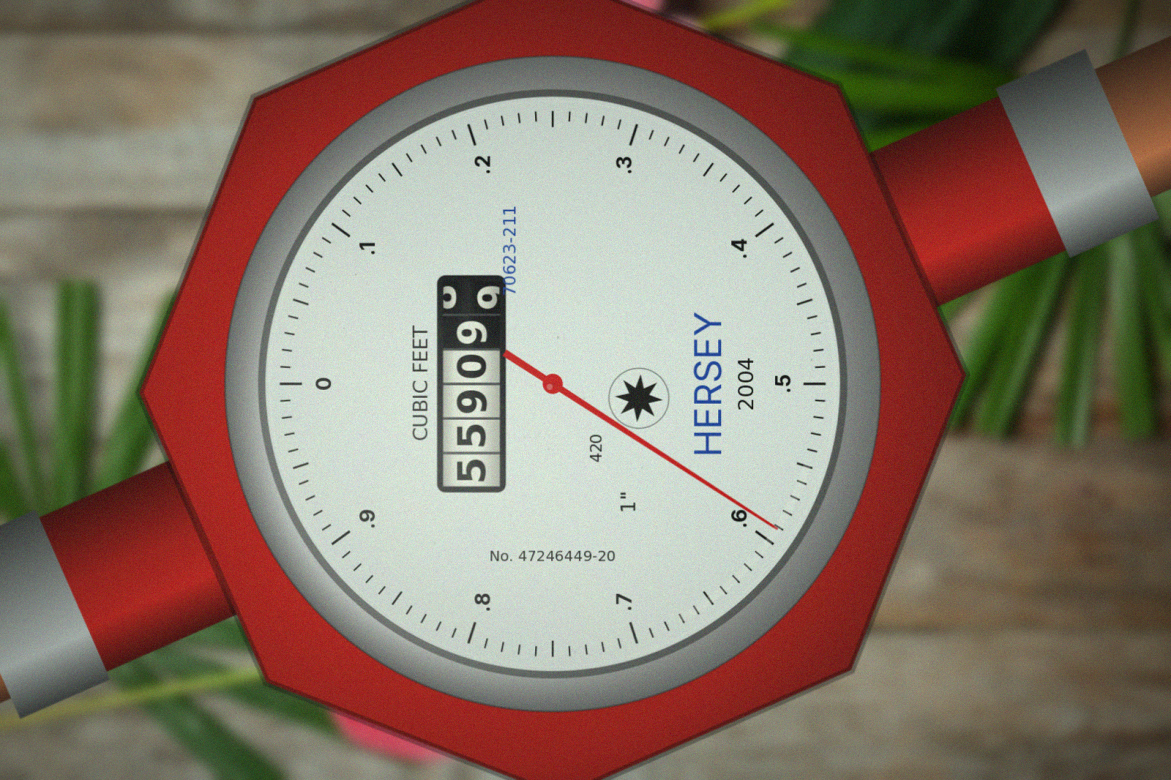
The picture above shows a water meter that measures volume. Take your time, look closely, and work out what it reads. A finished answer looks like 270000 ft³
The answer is 559098.59 ft³
